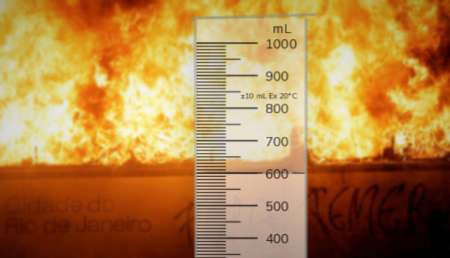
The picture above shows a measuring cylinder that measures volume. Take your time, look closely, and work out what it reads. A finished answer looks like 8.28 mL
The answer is 600 mL
